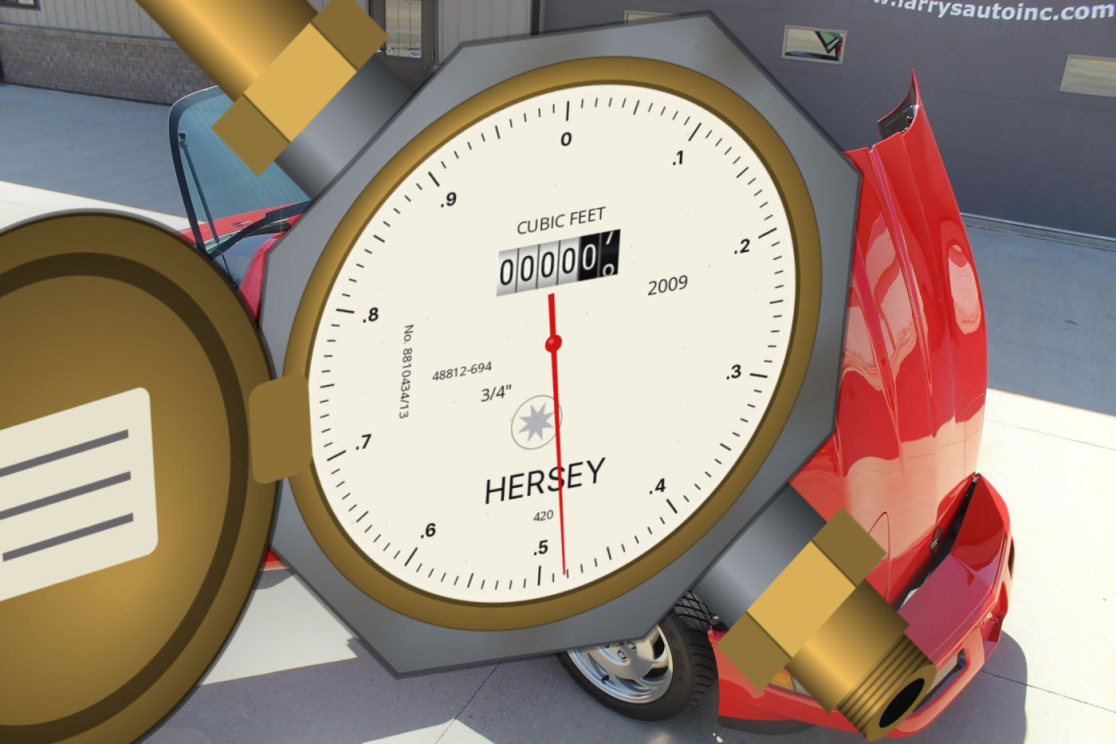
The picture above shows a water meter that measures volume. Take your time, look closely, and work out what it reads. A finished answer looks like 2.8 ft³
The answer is 7.48 ft³
